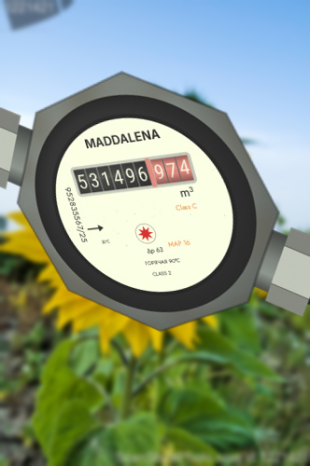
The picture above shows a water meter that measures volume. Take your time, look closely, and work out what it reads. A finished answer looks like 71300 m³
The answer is 531496.974 m³
